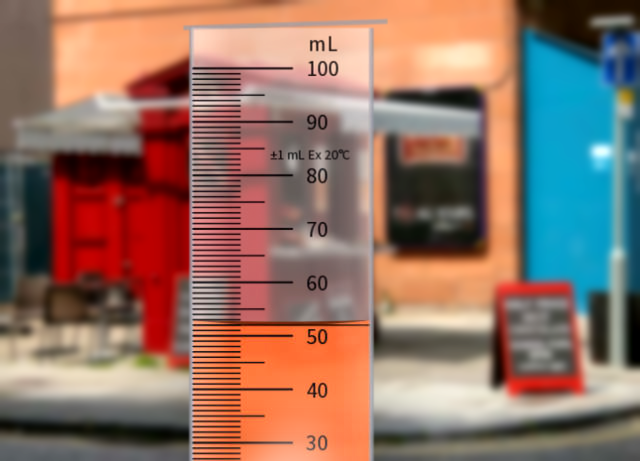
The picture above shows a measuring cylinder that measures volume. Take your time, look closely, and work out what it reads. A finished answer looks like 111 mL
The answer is 52 mL
